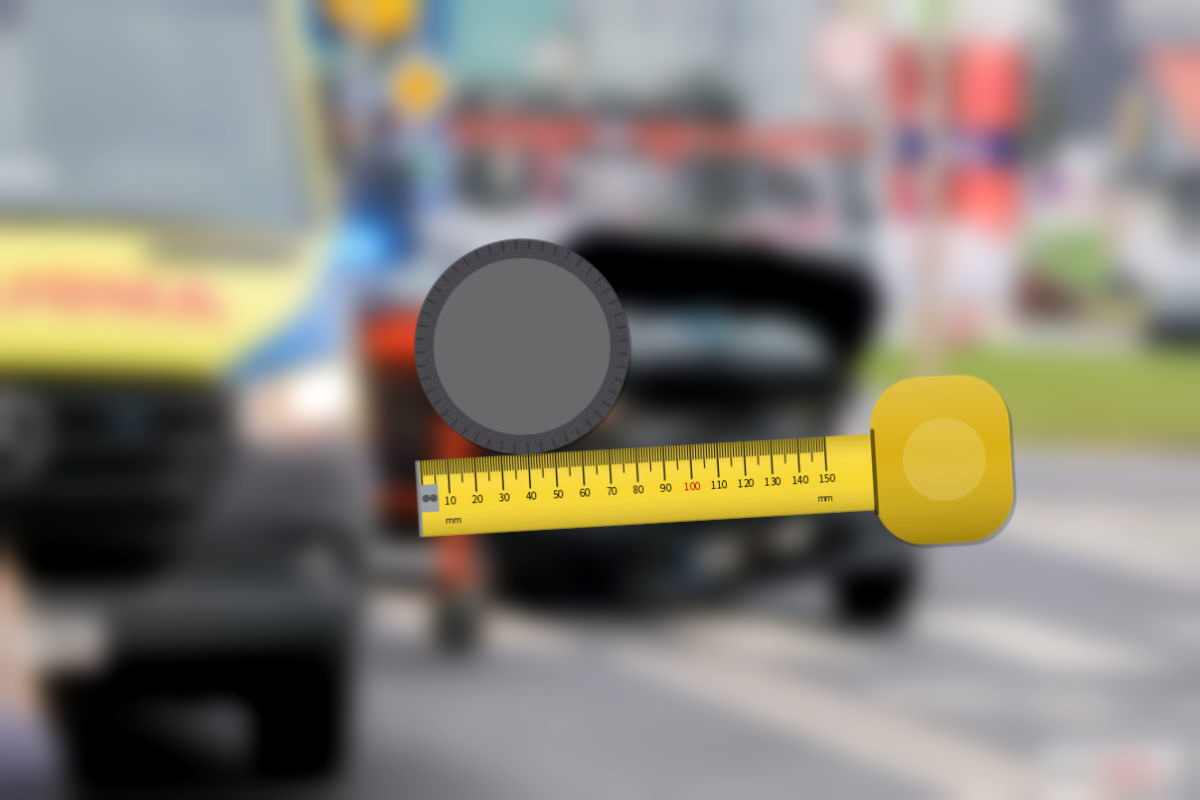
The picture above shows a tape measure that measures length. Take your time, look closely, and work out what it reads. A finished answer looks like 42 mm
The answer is 80 mm
